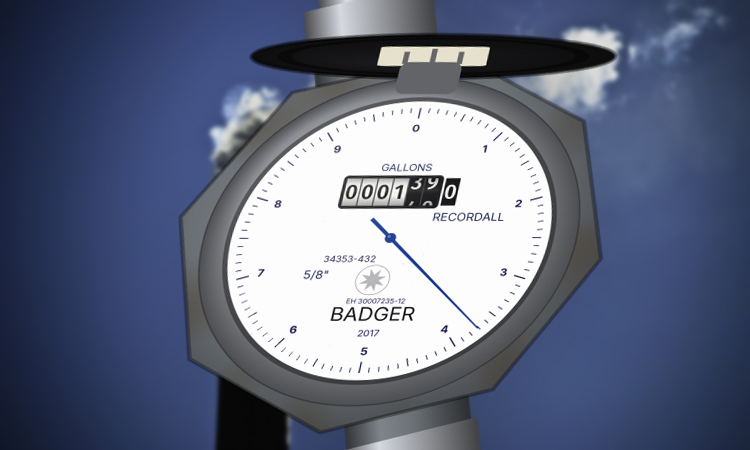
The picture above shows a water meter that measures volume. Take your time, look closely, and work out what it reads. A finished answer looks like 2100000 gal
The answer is 1393.7 gal
